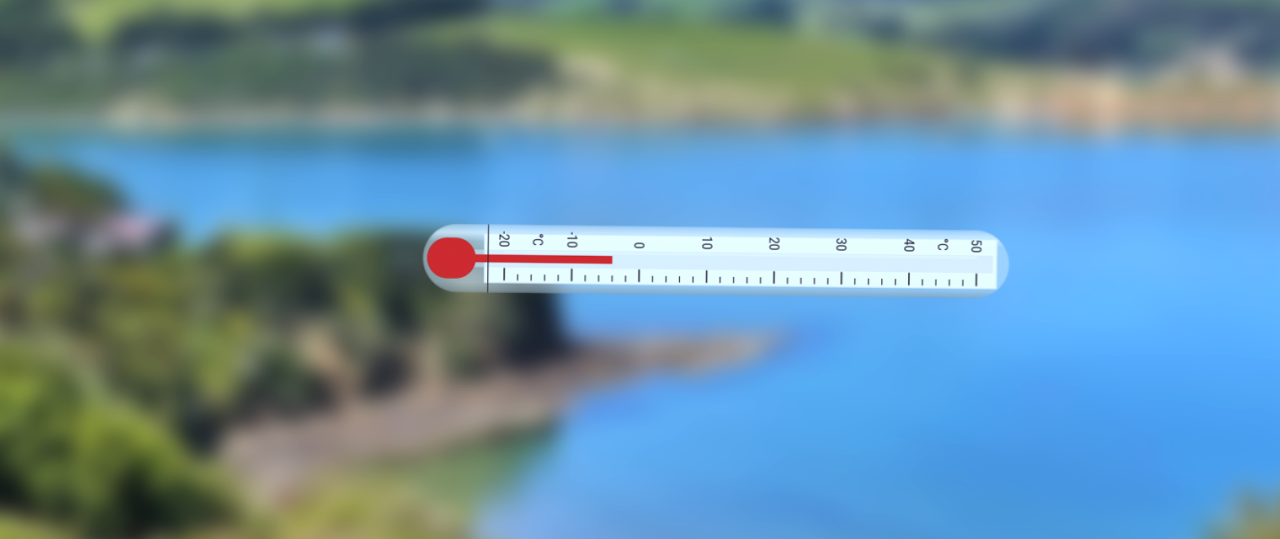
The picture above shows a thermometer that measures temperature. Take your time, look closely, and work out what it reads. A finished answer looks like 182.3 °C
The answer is -4 °C
